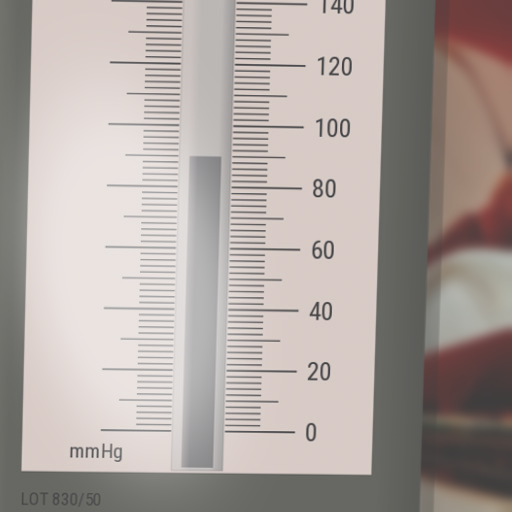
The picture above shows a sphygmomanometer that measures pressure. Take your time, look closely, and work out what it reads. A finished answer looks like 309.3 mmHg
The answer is 90 mmHg
